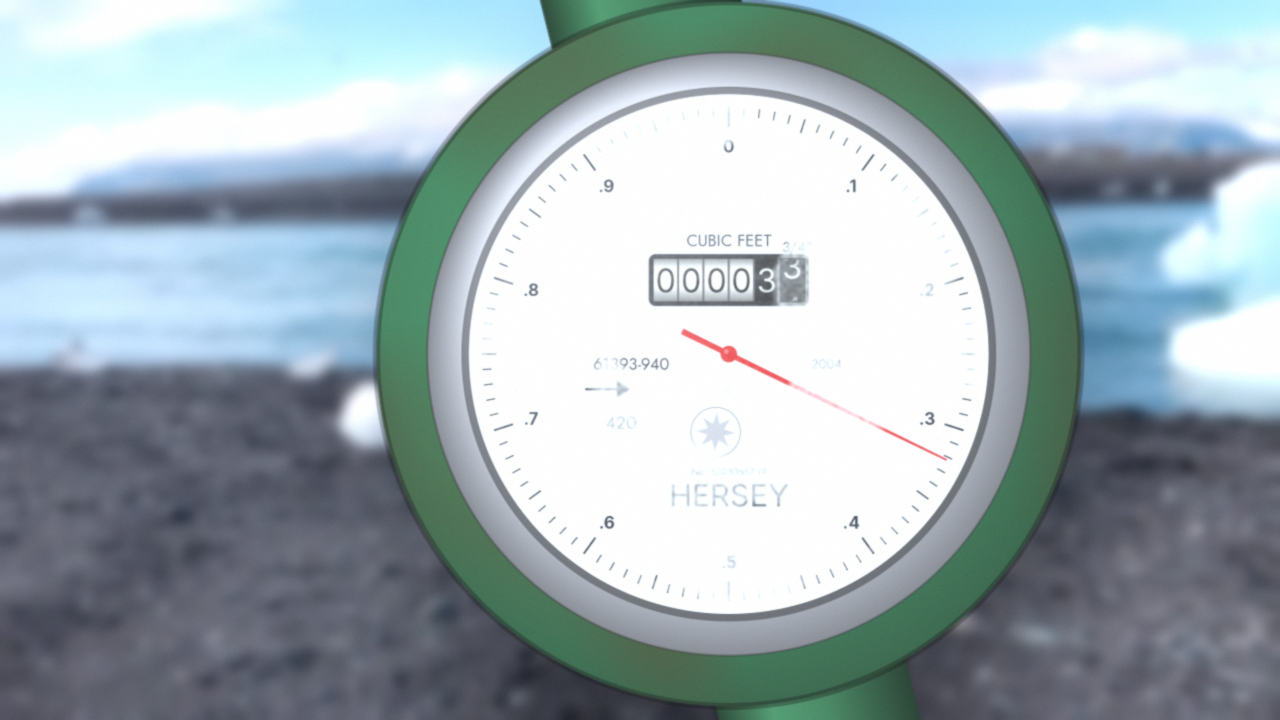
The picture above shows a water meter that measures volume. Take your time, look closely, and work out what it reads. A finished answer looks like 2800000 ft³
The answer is 33.32 ft³
